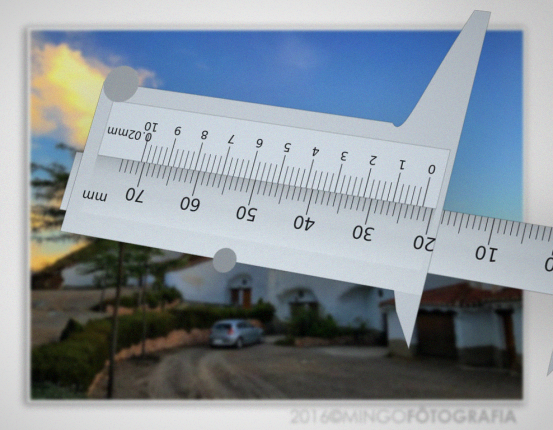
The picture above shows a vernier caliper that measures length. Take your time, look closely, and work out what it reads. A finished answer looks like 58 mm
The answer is 21.6 mm
